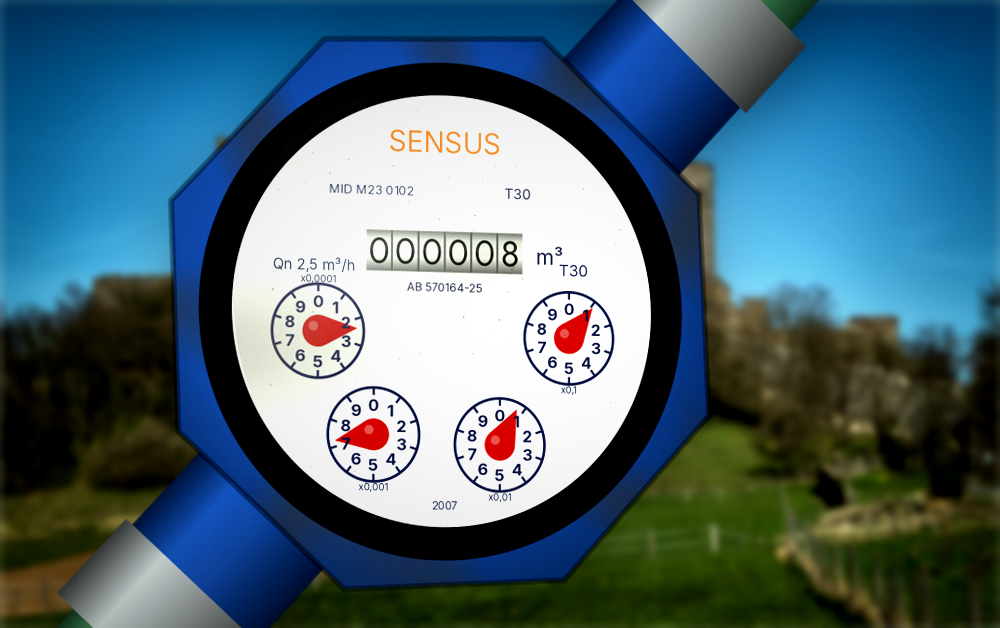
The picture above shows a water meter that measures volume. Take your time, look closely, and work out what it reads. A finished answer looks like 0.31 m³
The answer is 8.1072 m³
